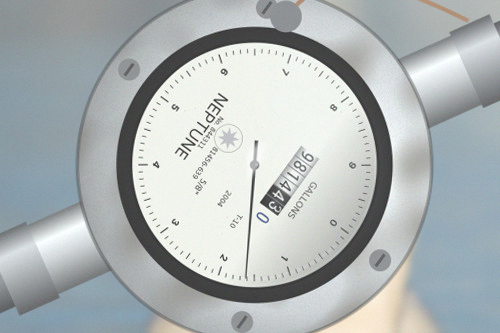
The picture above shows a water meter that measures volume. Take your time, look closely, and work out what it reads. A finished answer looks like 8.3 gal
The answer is 9814431.6 gal
